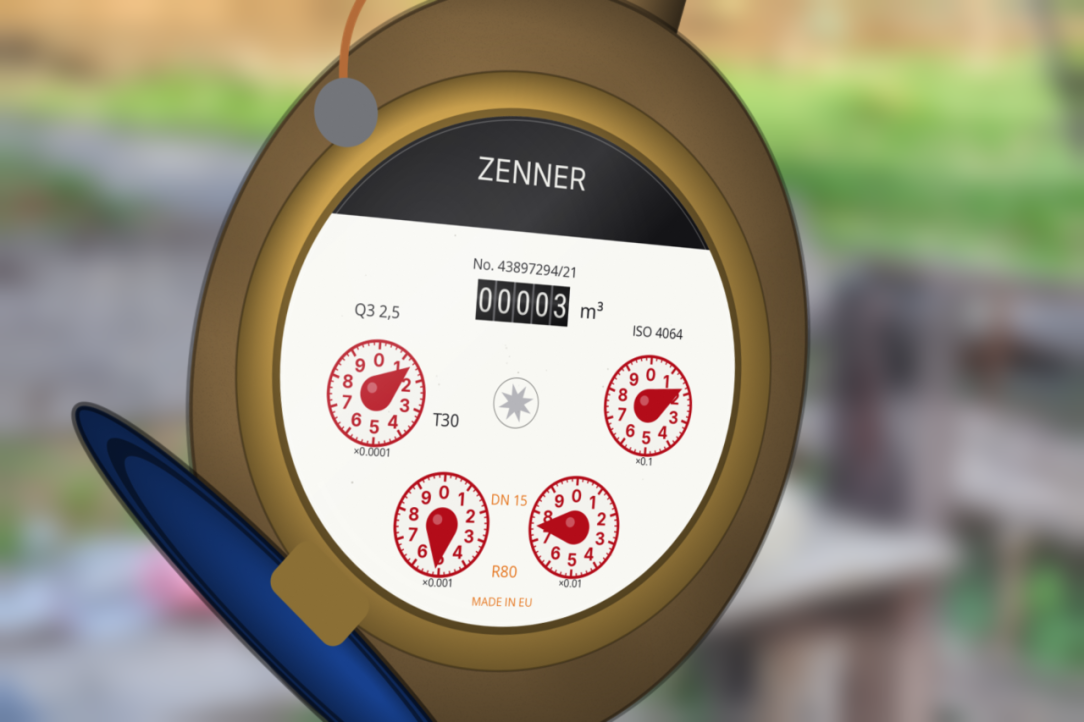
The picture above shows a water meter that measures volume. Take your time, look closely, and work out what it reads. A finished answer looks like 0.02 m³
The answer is 3.1751 m³
